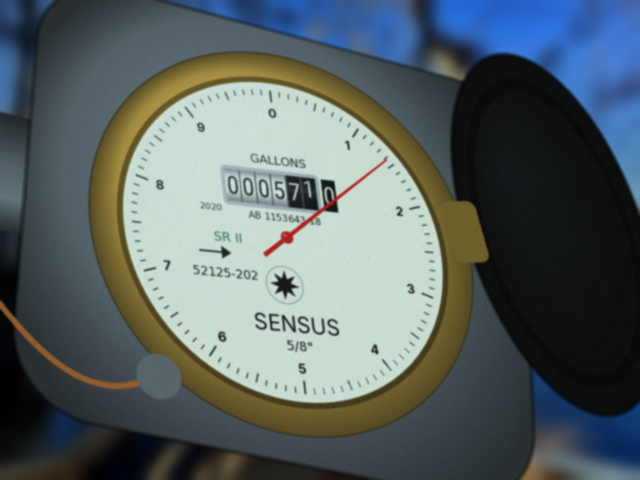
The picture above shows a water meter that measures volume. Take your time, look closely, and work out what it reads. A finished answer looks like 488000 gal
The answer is 5711.4 gal
